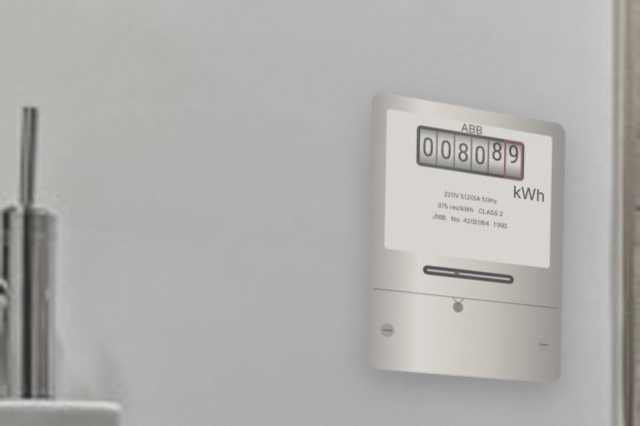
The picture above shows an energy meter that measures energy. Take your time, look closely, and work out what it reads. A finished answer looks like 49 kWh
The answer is 808.9 kWh
